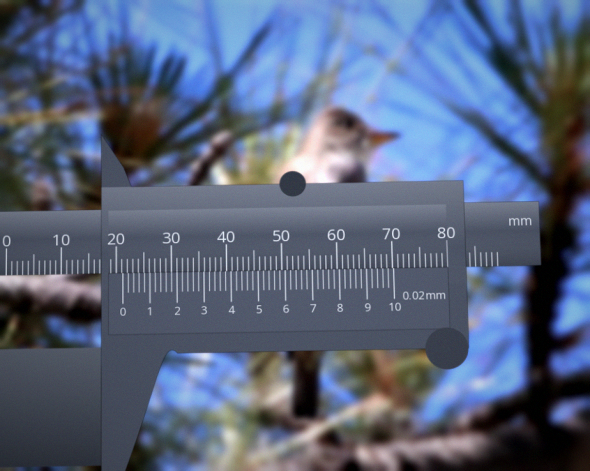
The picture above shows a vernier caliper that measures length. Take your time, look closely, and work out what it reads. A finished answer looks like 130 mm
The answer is 21.2 mm
